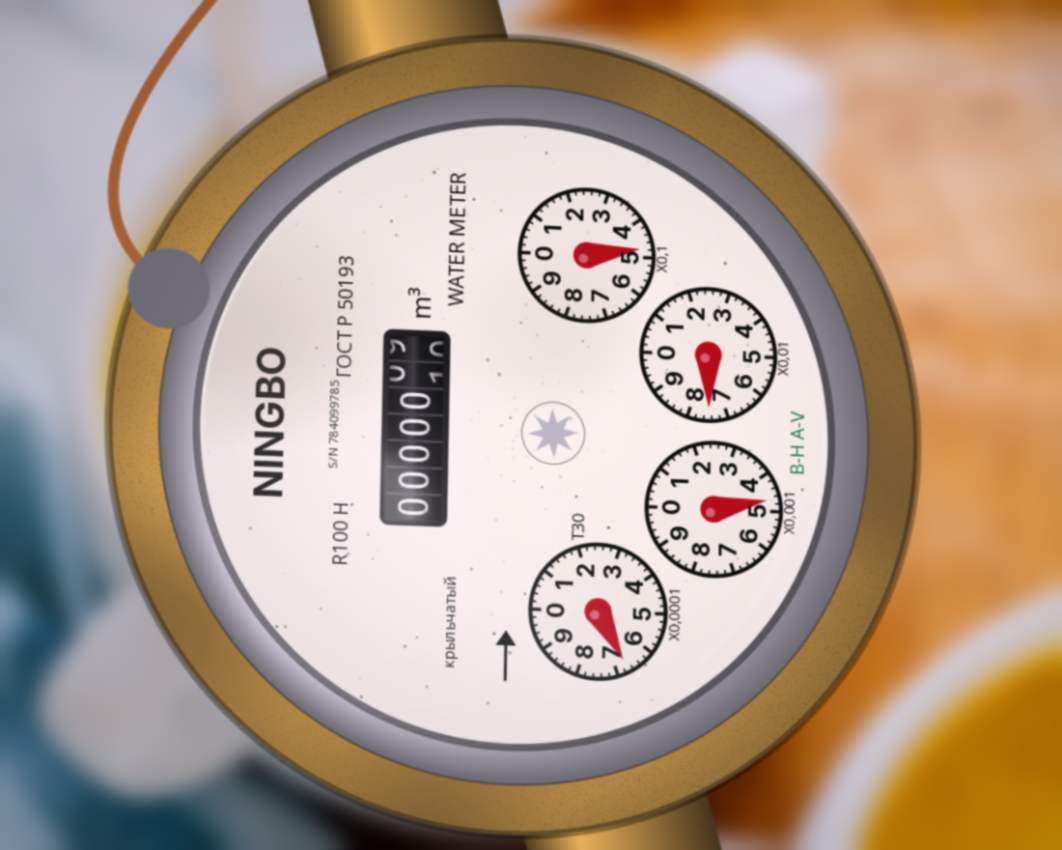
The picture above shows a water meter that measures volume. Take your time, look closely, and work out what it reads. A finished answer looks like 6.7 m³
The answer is 9.4746 m³
